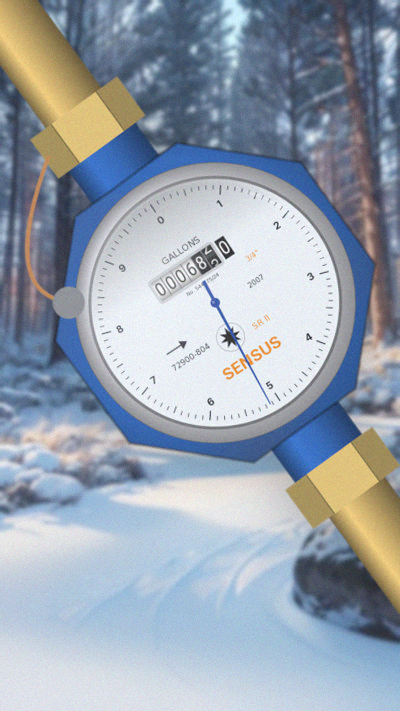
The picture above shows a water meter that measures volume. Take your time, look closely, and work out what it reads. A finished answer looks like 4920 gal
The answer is 6825.1 gal
